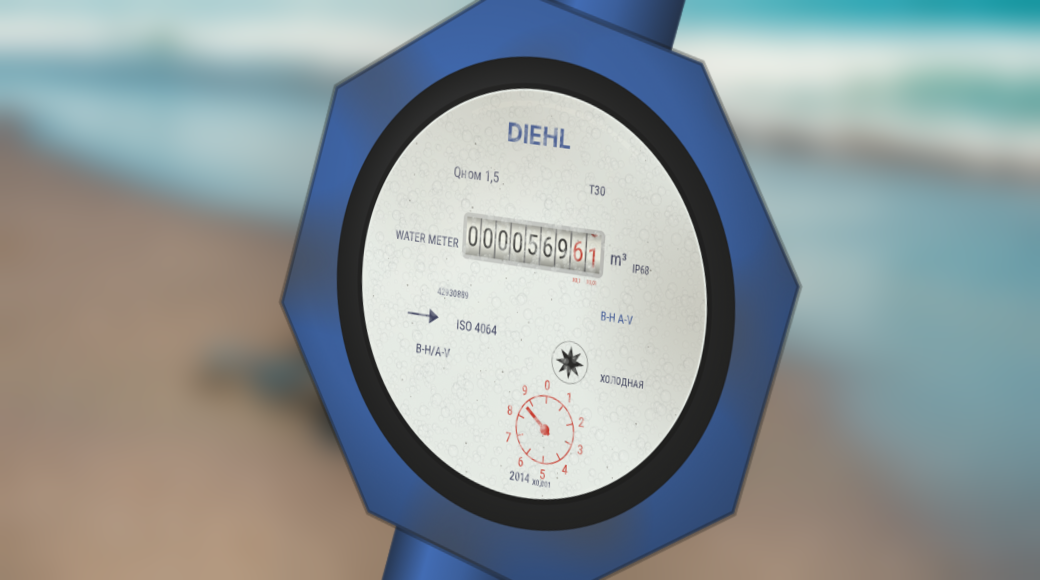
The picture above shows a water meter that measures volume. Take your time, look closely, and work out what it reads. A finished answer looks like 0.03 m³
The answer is 569.608 m³
